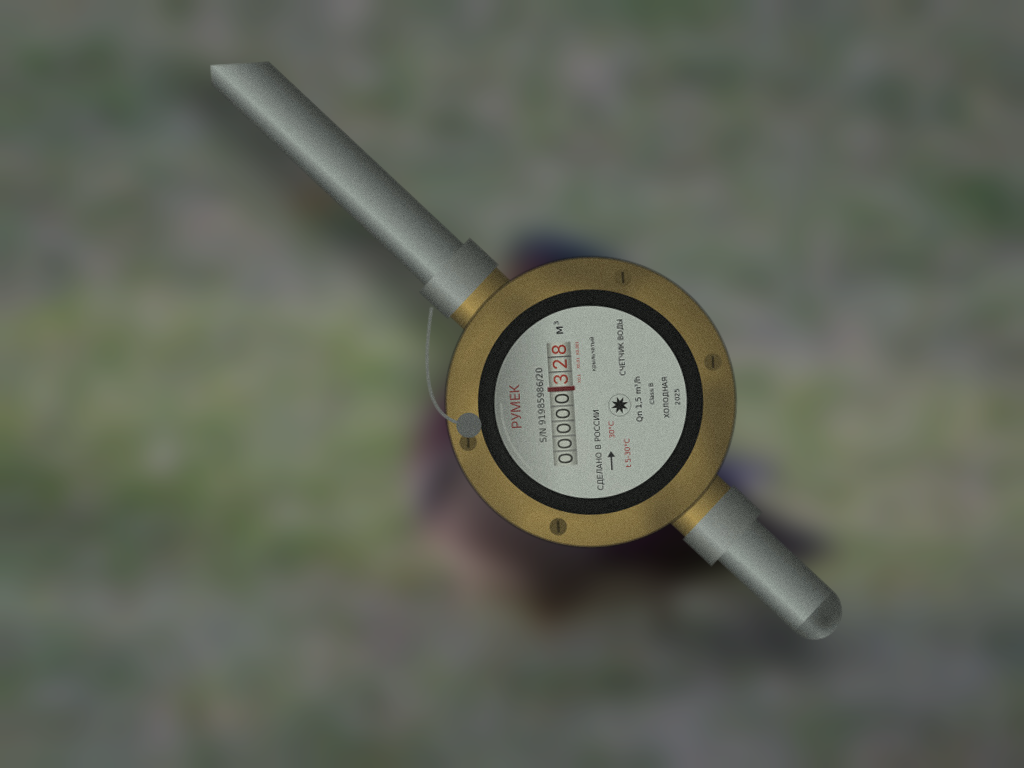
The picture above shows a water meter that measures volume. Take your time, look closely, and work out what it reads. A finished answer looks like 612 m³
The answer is 0.328 m³
